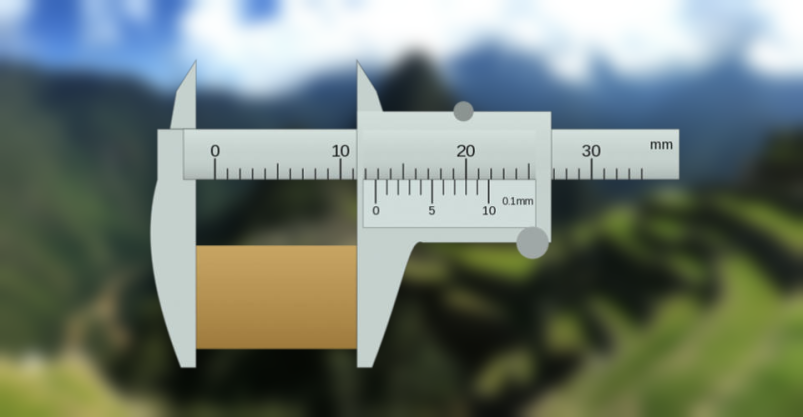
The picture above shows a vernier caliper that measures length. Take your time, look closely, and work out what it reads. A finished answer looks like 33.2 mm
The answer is 12.8 mm
